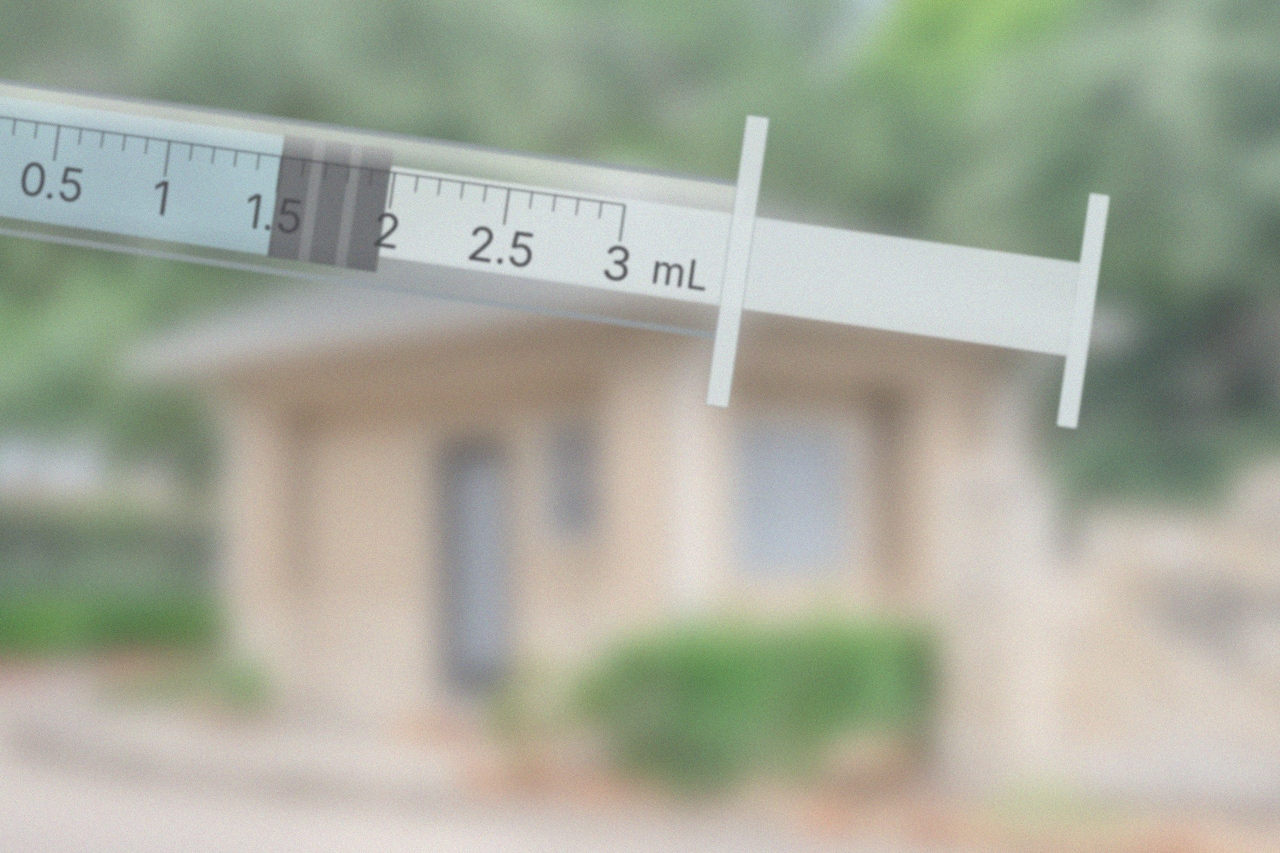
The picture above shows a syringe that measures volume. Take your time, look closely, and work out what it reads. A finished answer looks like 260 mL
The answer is 1.5 mL
